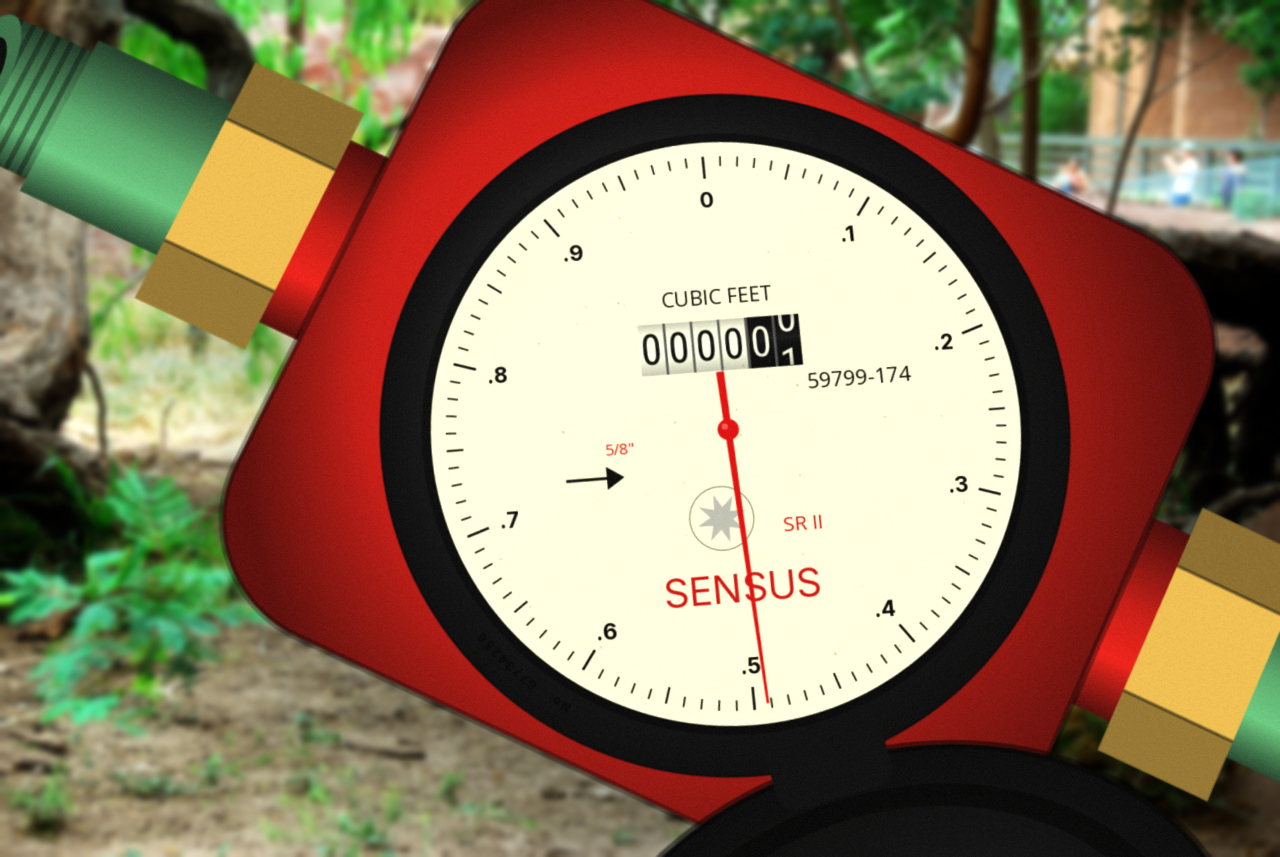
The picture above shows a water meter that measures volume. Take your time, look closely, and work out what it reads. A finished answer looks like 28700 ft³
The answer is 0.49 ft³
